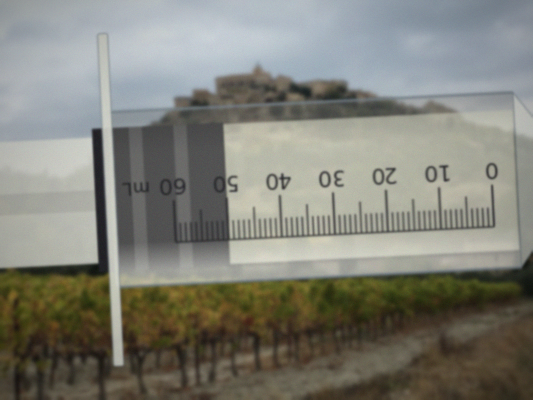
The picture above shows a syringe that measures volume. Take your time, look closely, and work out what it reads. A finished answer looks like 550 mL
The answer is 50 mL
